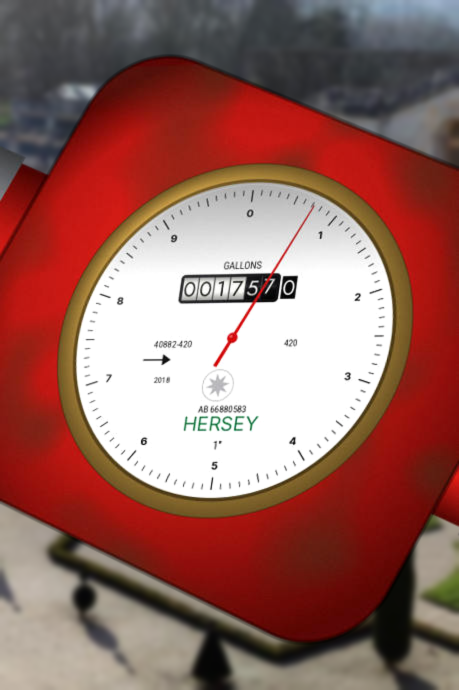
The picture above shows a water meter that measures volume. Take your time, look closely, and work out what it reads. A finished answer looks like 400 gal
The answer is 17570.7 gal
